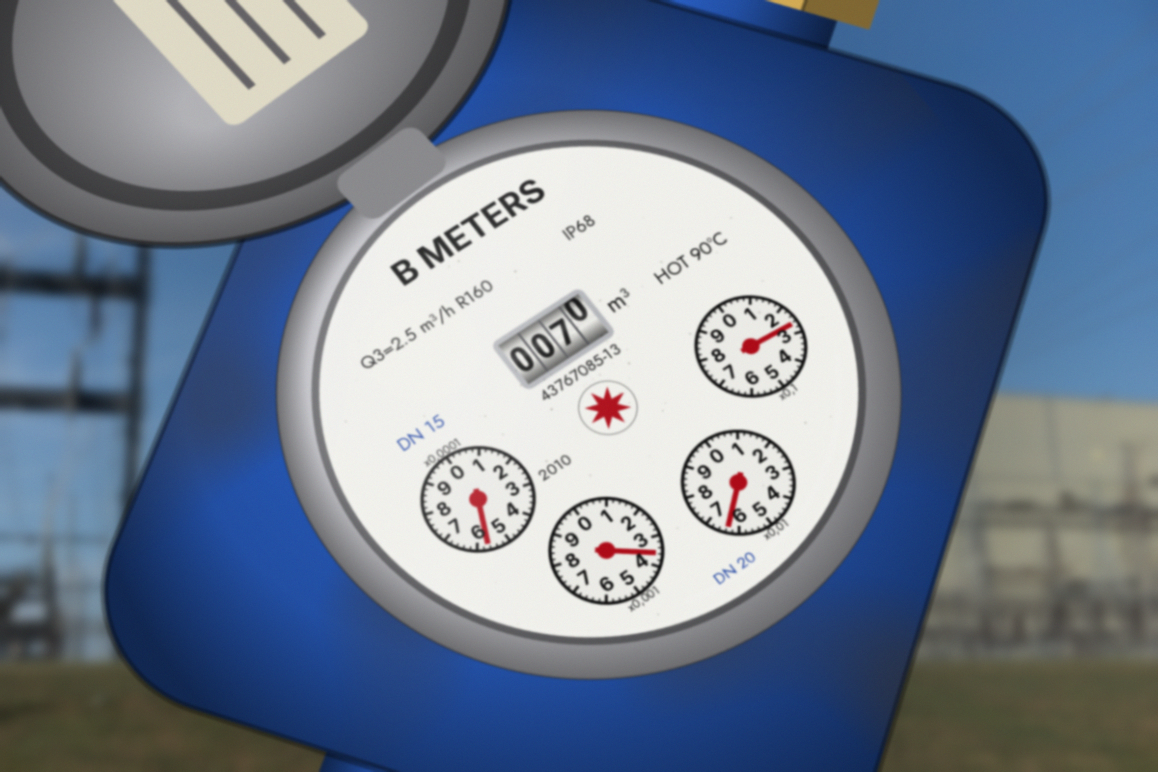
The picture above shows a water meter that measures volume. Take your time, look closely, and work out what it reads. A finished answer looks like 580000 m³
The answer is 70.2635 m³
